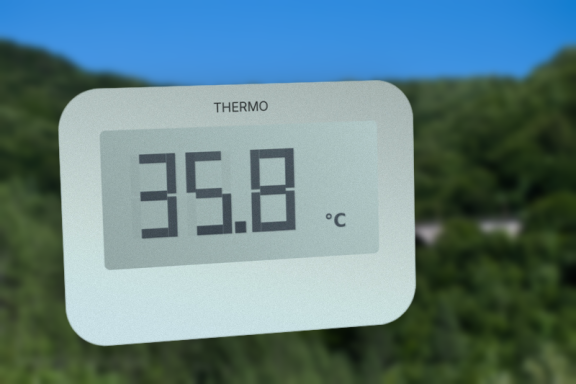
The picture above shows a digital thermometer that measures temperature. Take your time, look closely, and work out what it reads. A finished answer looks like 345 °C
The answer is 35.8 °C
